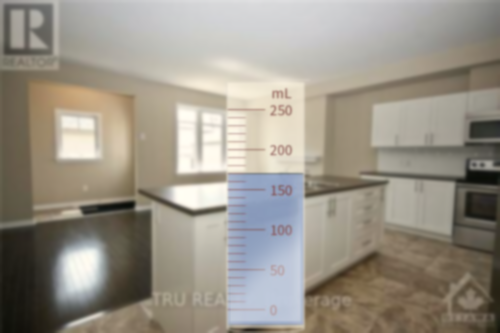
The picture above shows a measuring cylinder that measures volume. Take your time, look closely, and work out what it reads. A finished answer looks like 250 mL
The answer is 170 mL
